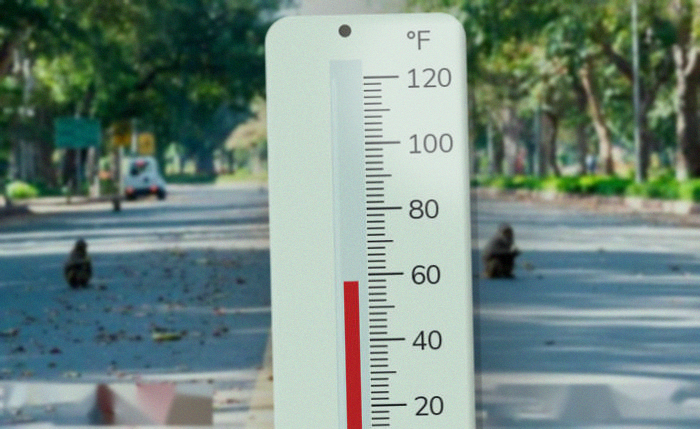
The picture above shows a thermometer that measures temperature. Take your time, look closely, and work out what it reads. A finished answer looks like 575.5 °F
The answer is 58 °F
